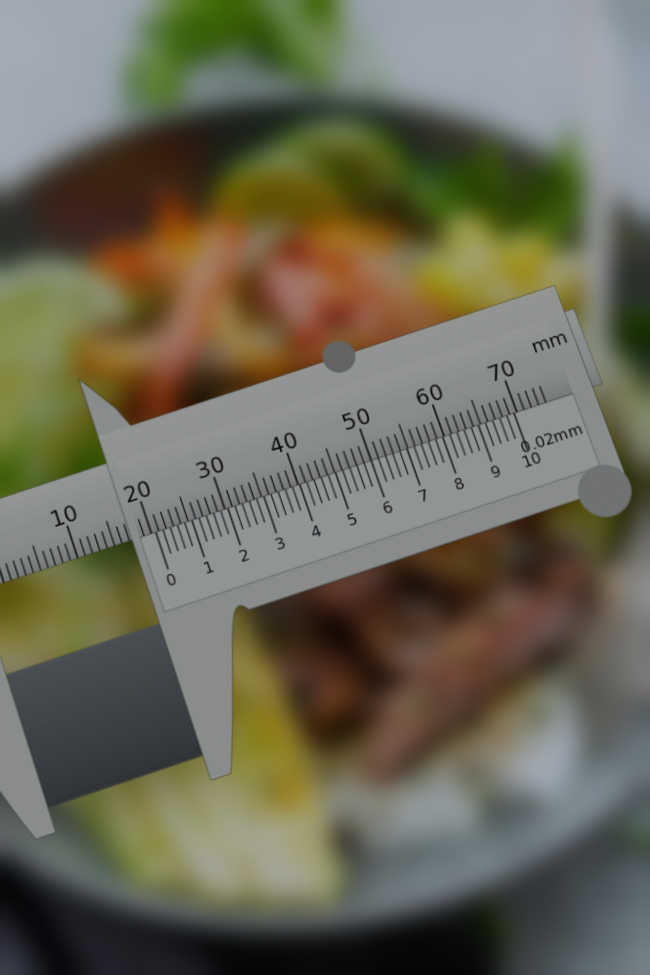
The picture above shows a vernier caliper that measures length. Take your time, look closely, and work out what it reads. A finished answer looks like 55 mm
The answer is 20.6 mm
